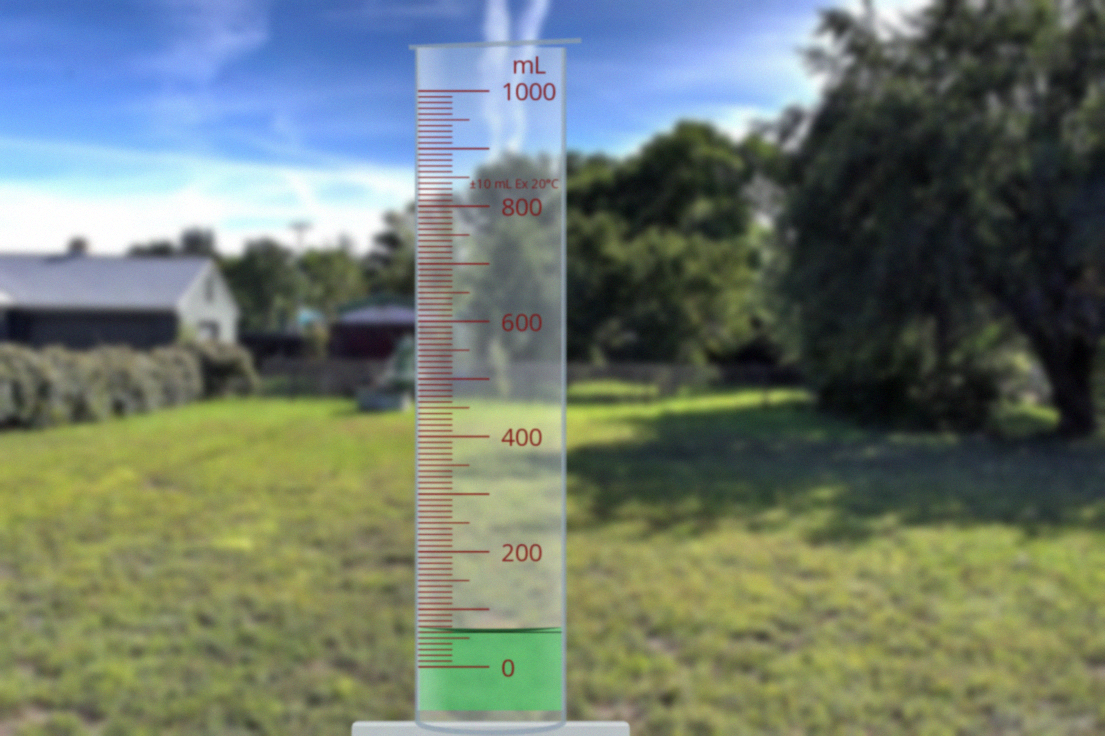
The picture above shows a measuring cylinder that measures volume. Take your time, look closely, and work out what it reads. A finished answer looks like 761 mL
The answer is 60 mL
